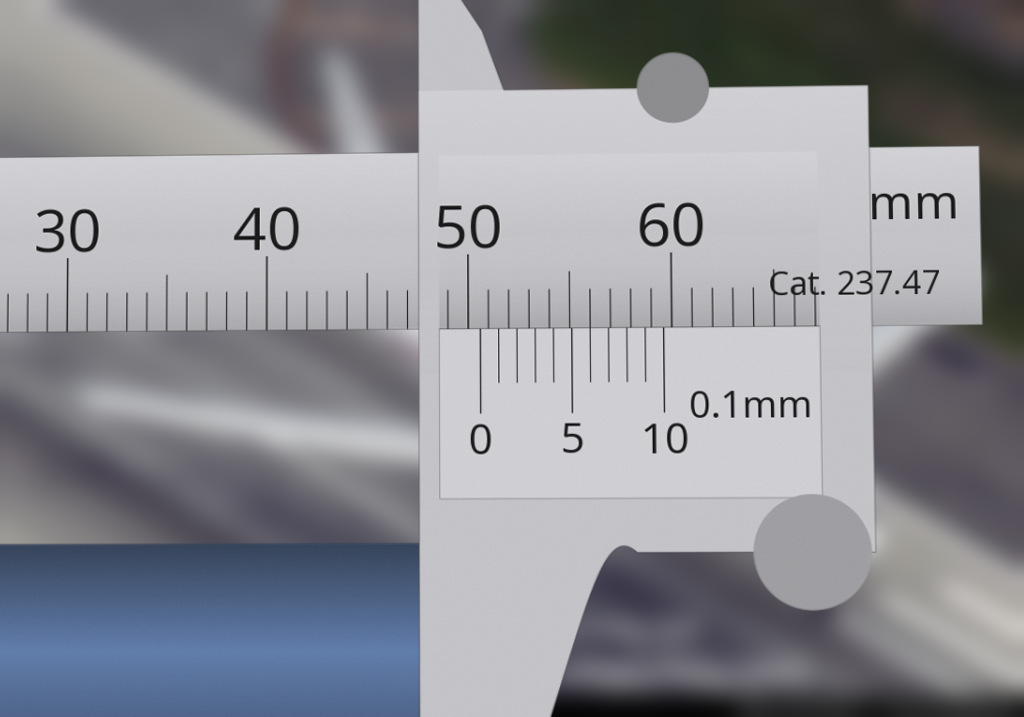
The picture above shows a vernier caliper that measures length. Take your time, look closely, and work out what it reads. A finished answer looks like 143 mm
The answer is 50.6 mm
